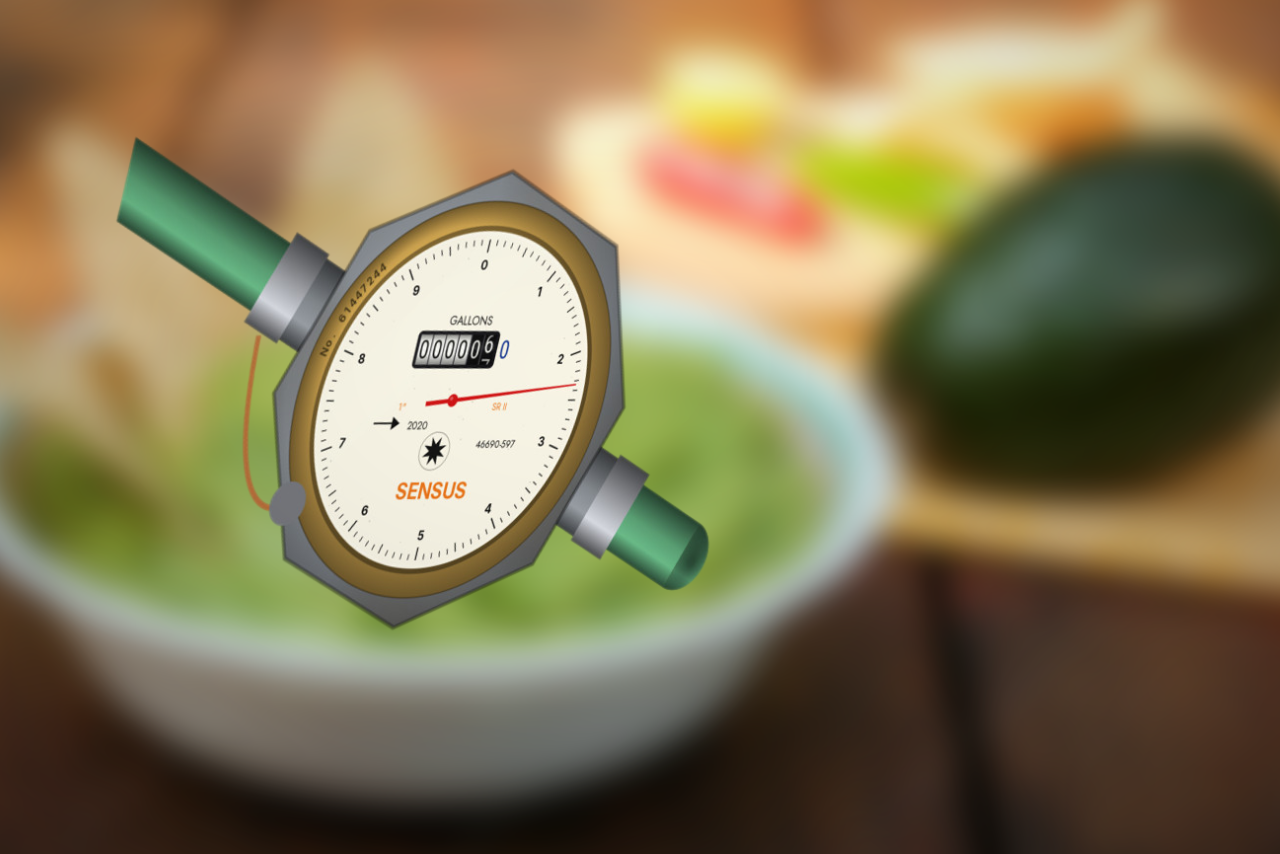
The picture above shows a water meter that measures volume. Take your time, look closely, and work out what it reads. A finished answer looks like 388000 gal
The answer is 62.3 gal
